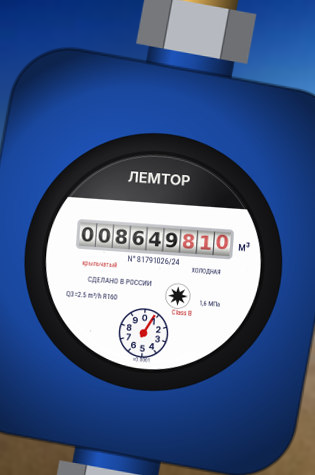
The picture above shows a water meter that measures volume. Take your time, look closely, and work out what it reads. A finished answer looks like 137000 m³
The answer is 8649.8100 m³
